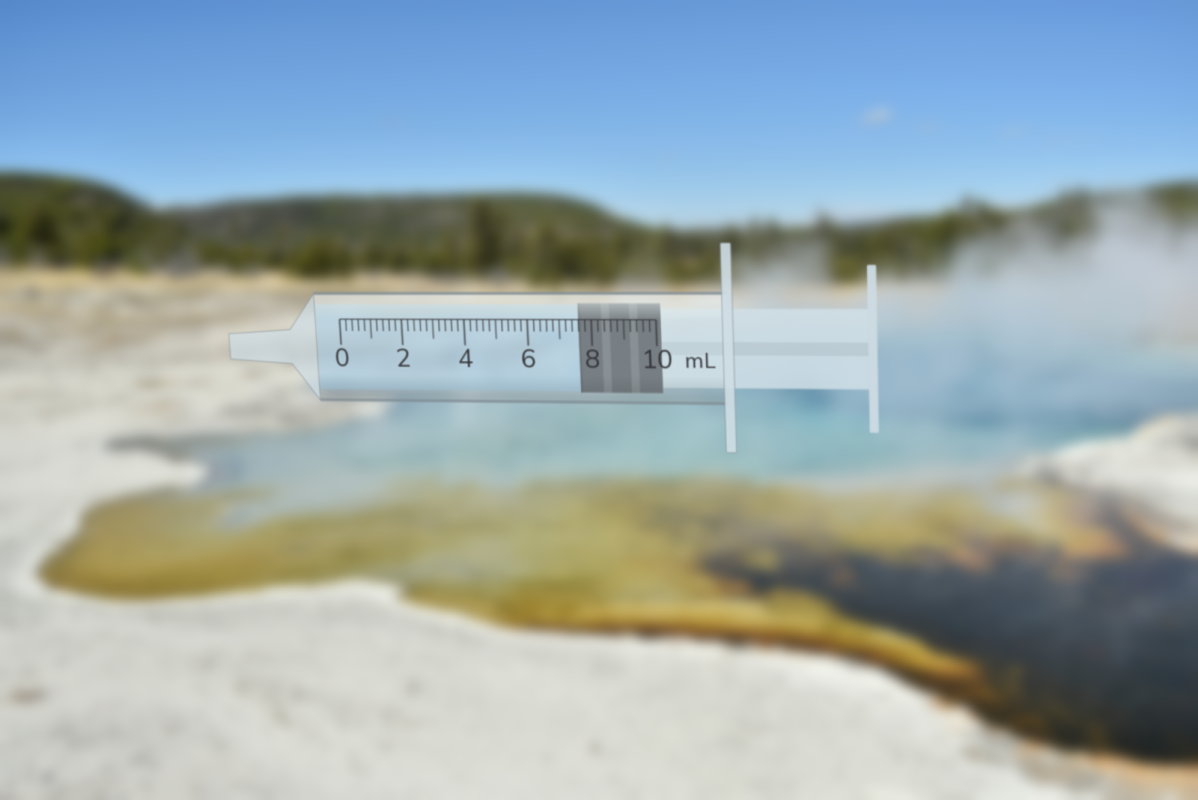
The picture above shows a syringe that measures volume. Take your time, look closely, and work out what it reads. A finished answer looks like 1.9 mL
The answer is 7.6 mL
